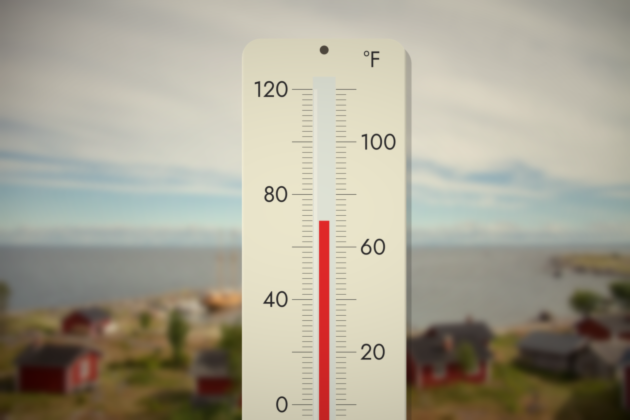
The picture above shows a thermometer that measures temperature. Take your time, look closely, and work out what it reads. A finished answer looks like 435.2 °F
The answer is 70 °F
